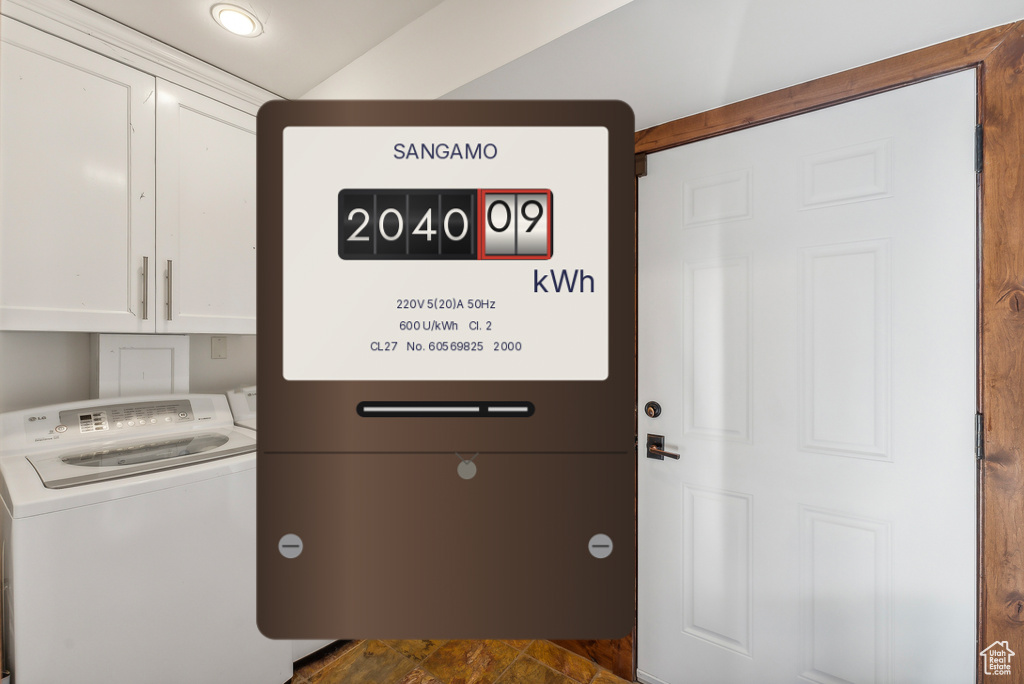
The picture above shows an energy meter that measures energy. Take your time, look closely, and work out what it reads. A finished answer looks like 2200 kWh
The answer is 2040.09 kWh
